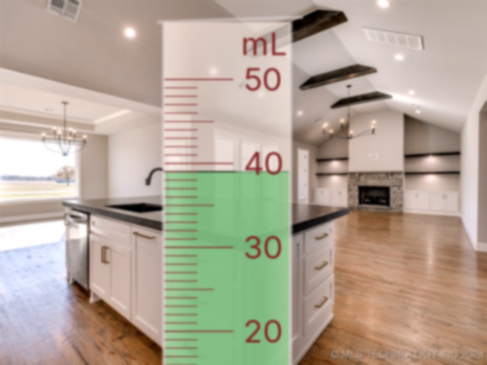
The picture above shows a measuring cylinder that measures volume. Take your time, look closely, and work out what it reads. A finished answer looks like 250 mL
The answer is 39 mL
